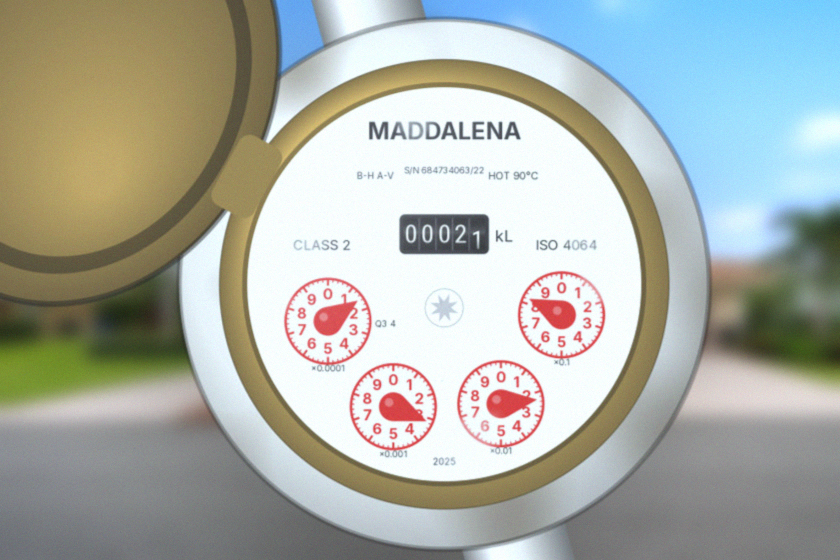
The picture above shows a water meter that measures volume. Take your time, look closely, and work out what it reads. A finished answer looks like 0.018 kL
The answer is 20.8231 kL
